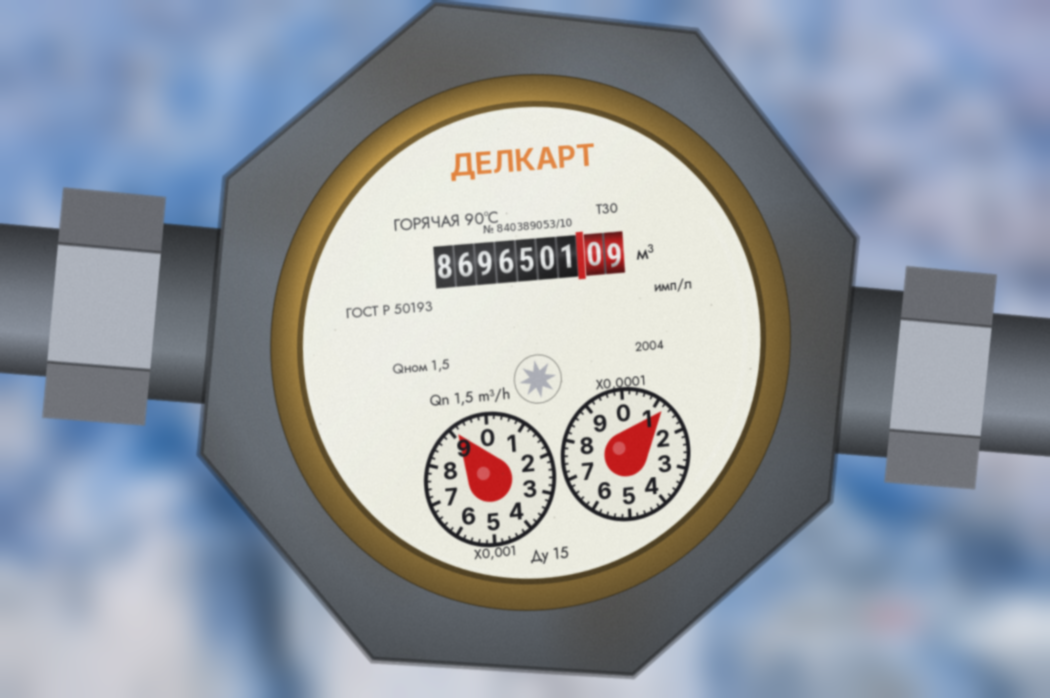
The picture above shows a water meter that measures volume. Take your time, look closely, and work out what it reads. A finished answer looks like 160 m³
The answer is 8696501.0891 m³
